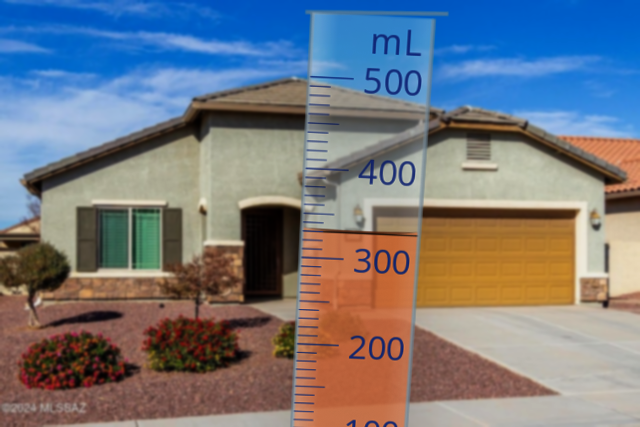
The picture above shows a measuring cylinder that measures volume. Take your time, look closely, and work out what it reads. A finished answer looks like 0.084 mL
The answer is 330 mL
